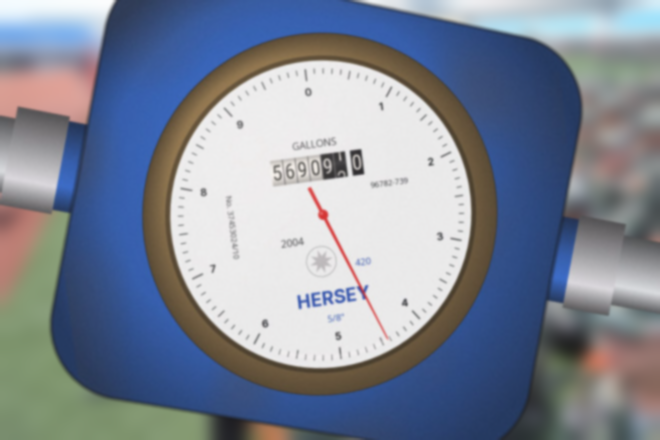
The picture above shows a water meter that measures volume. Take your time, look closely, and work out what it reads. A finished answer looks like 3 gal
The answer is 5690914.4 gal
